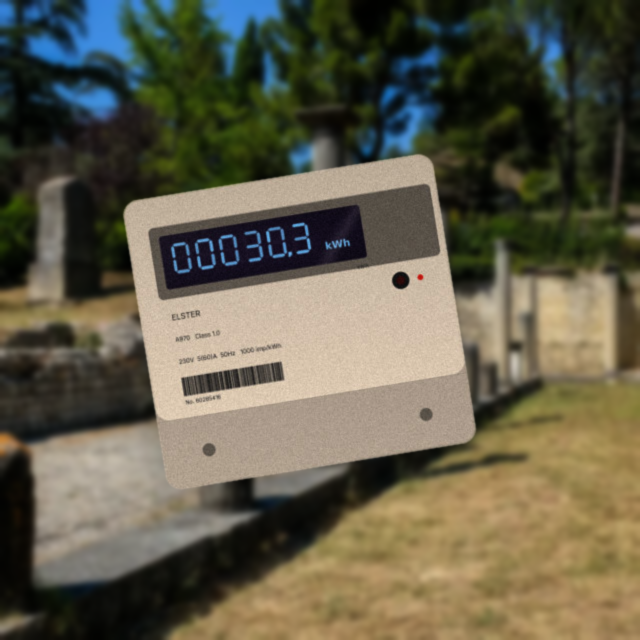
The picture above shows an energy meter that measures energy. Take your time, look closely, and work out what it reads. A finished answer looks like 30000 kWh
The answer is 30.3 kWh
